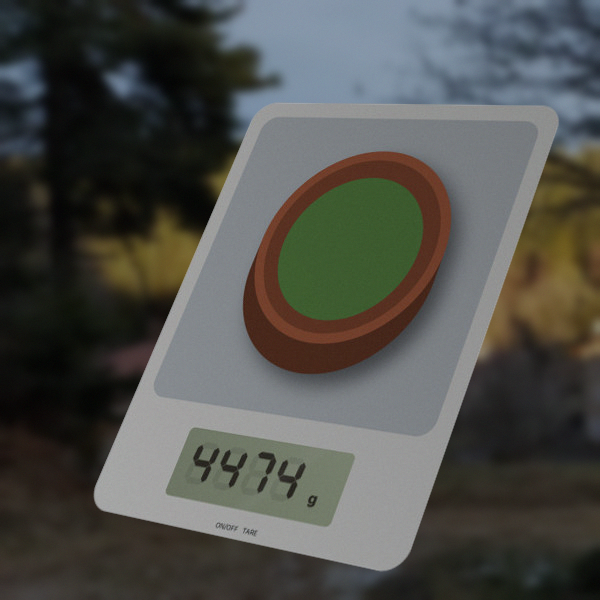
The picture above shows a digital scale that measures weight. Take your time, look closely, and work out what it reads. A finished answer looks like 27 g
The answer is 4474 g
